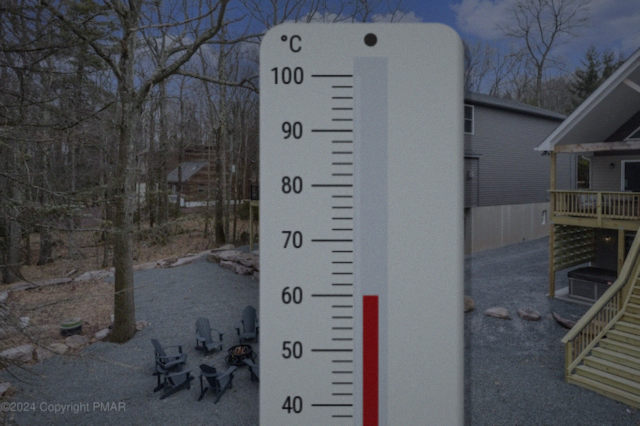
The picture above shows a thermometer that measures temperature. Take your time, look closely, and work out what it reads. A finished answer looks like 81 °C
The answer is 60 °C
